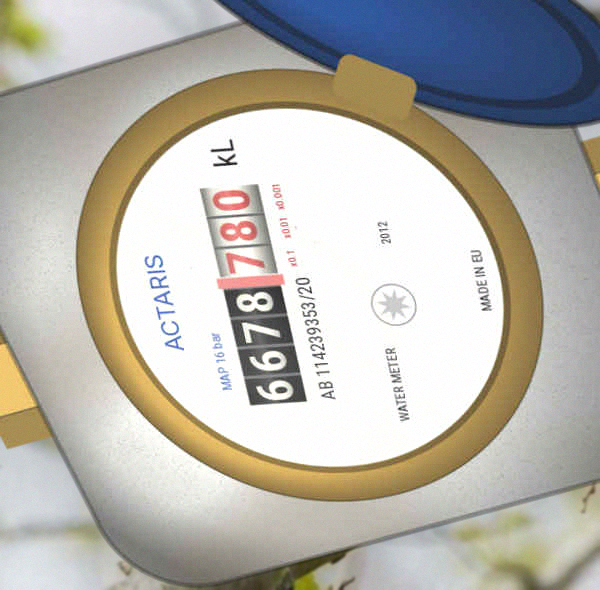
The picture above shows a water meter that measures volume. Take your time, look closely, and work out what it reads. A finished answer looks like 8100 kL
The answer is 6678.780 kL
